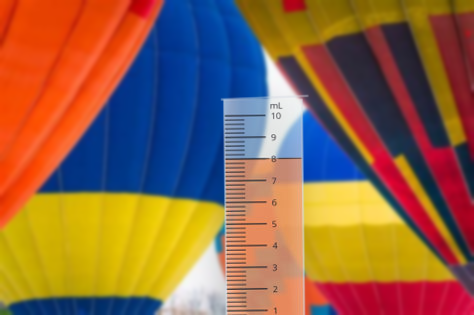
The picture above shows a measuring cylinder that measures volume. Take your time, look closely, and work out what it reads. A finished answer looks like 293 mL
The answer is 8 mL
